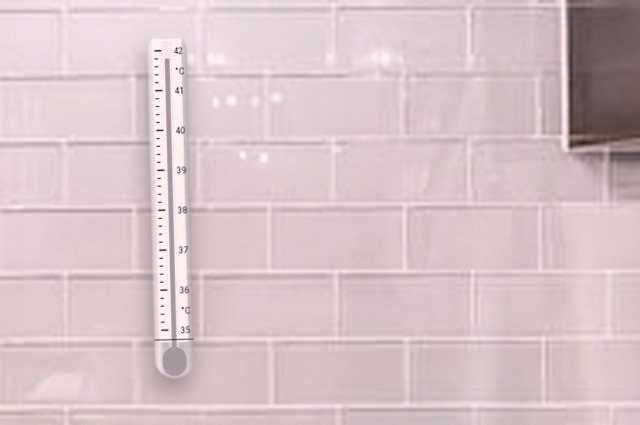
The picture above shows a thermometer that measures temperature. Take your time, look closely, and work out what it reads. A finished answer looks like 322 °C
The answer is 41.8 °C
